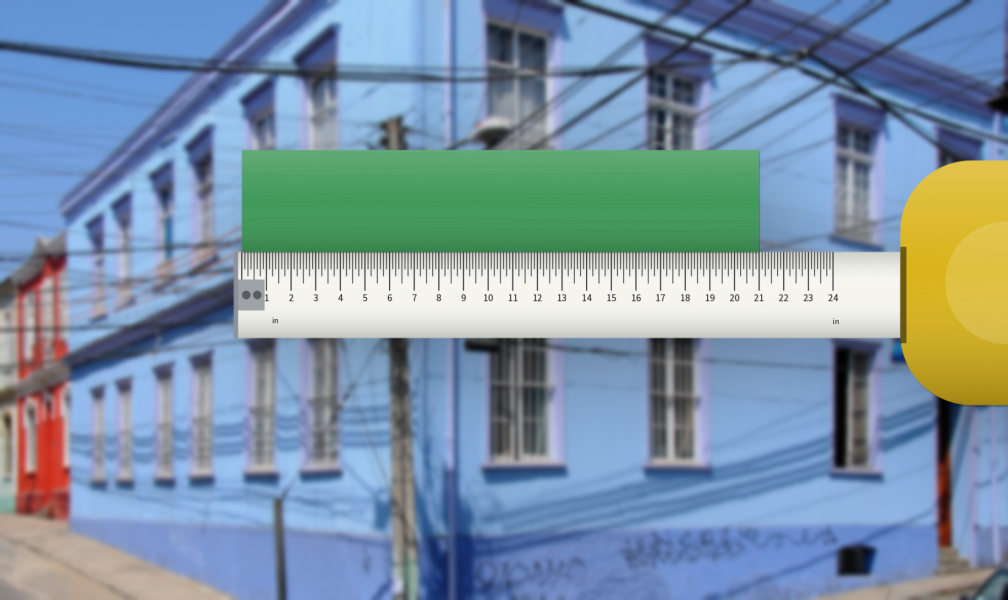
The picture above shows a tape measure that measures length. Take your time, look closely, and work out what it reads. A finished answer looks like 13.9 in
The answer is 21 in
